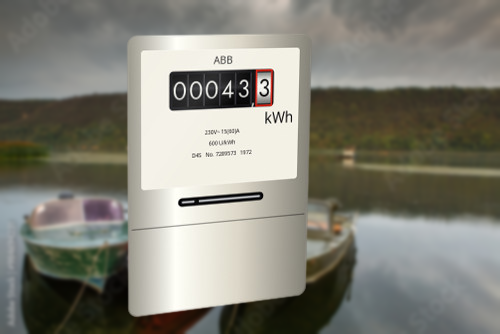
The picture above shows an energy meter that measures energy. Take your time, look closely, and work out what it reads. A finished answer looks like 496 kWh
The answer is 43.3 kWh
